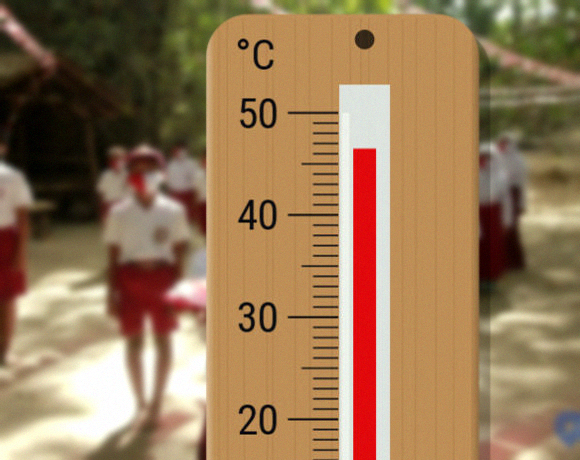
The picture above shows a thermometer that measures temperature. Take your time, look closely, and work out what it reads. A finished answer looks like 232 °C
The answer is 46.5 °C
